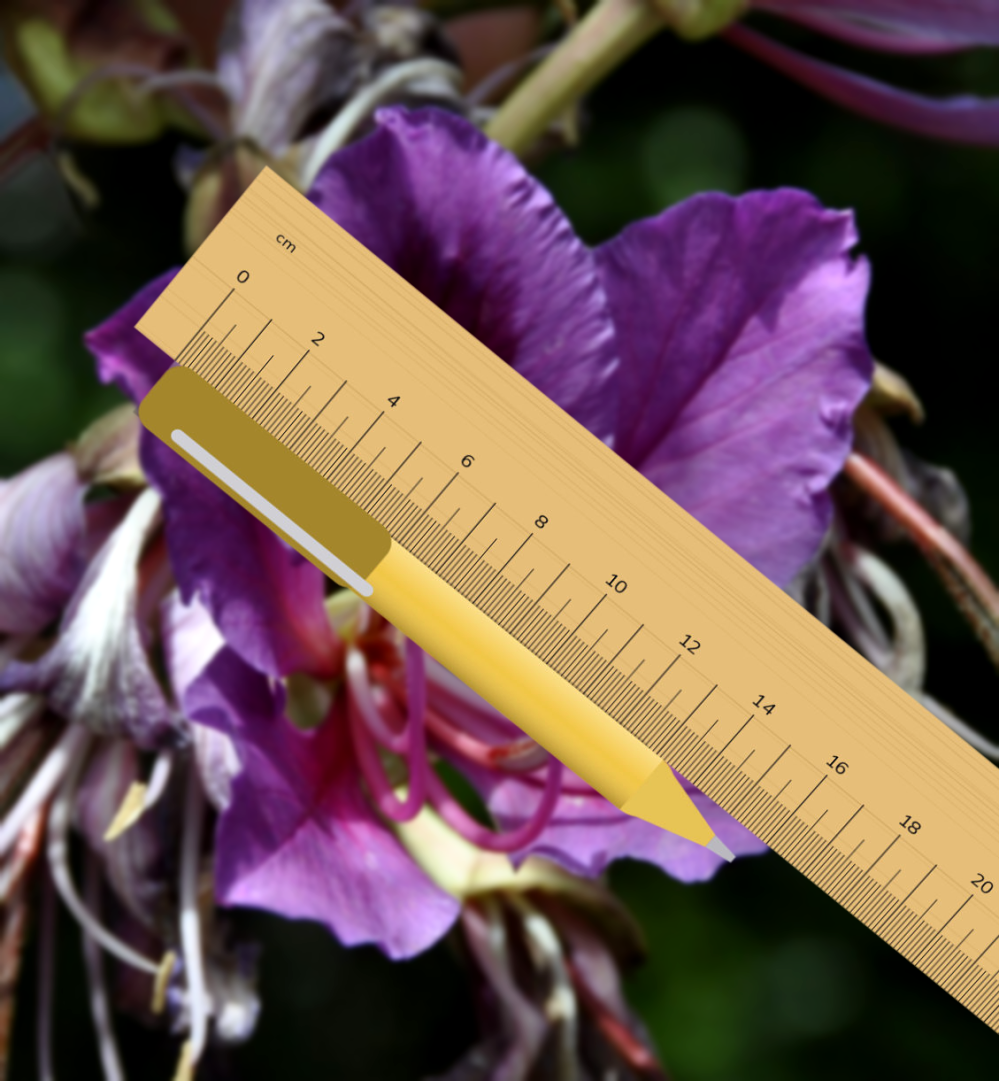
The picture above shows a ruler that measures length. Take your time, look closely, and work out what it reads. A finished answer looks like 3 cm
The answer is 15.7 cm
